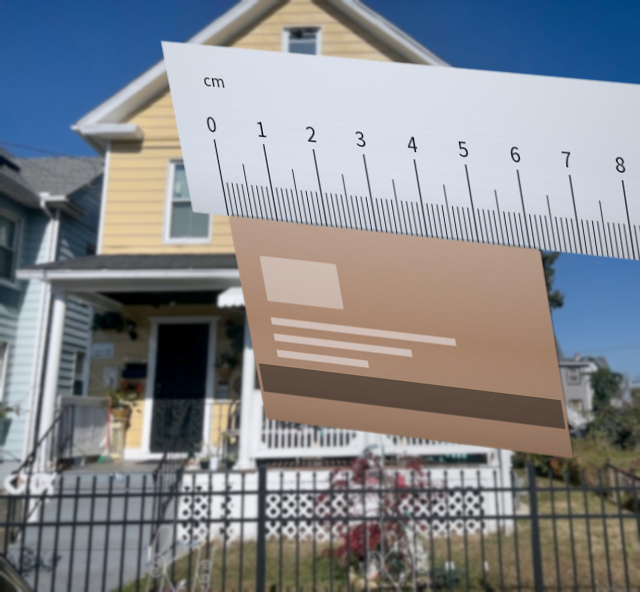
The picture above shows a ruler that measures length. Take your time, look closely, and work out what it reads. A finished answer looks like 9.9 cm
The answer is 6.2 cm
